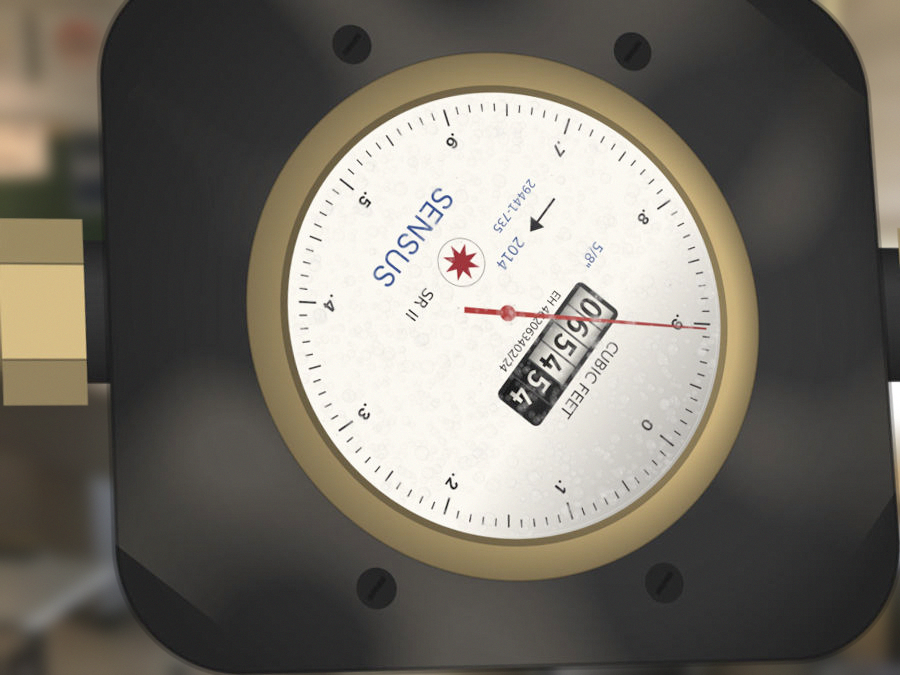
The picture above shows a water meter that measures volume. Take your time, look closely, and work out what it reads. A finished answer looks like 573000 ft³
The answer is 65453.90 ft³
